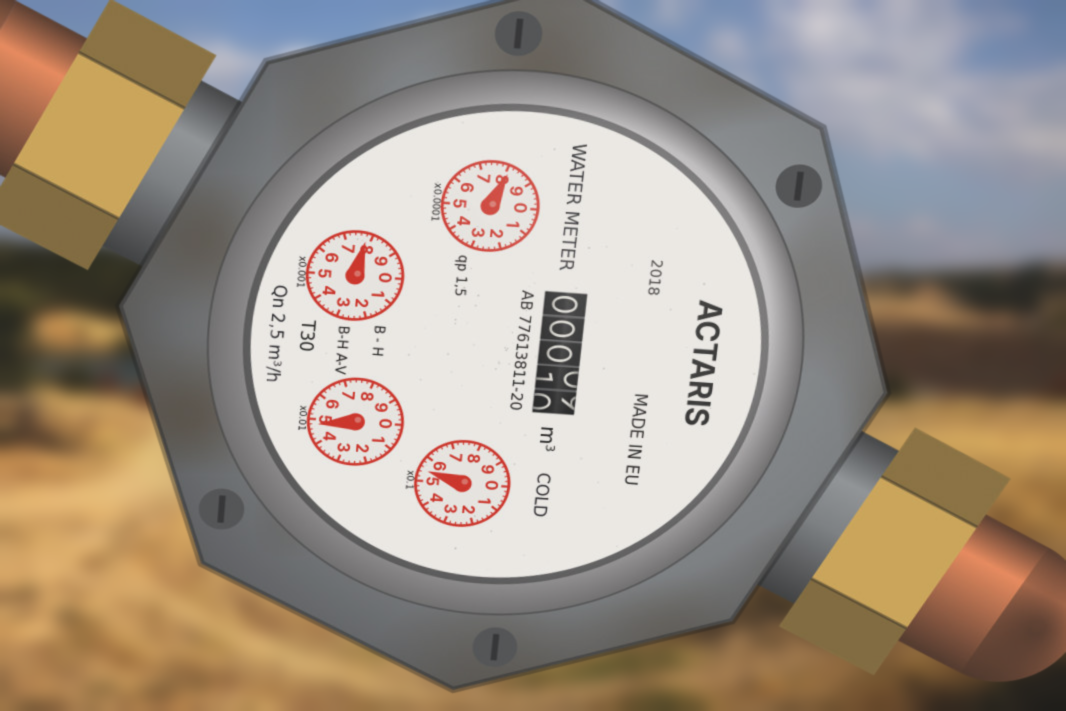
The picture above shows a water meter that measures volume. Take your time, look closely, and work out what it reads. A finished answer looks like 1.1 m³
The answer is 9.5478 m³
